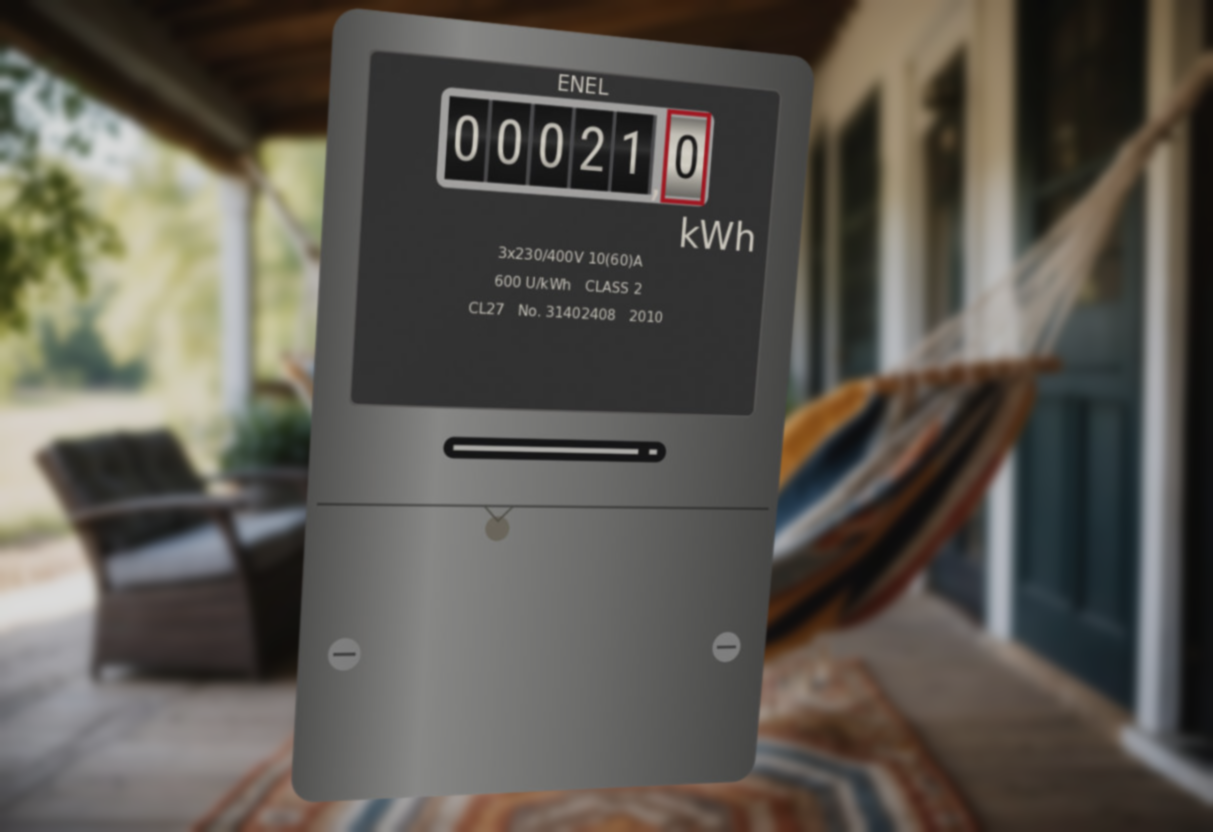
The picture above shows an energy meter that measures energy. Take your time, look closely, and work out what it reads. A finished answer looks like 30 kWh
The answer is 21.0 kWh
